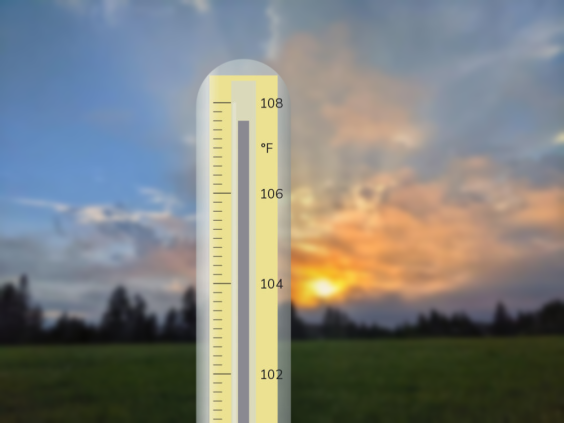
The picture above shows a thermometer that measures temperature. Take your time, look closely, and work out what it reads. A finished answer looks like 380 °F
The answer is 107.6 °F
